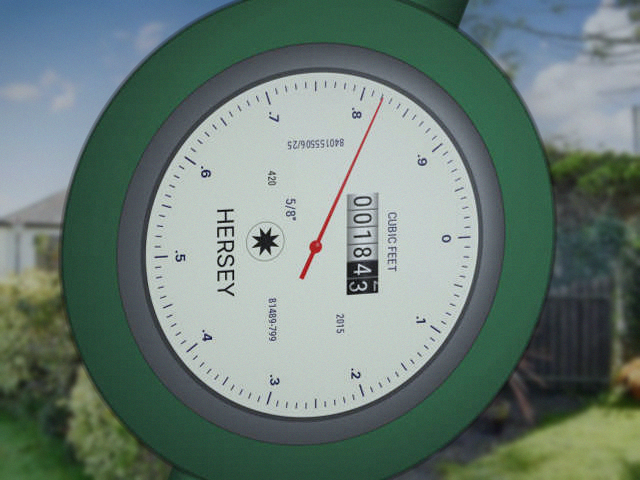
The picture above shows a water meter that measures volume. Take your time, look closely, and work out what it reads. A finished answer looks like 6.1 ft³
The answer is 1842.82 ft³
